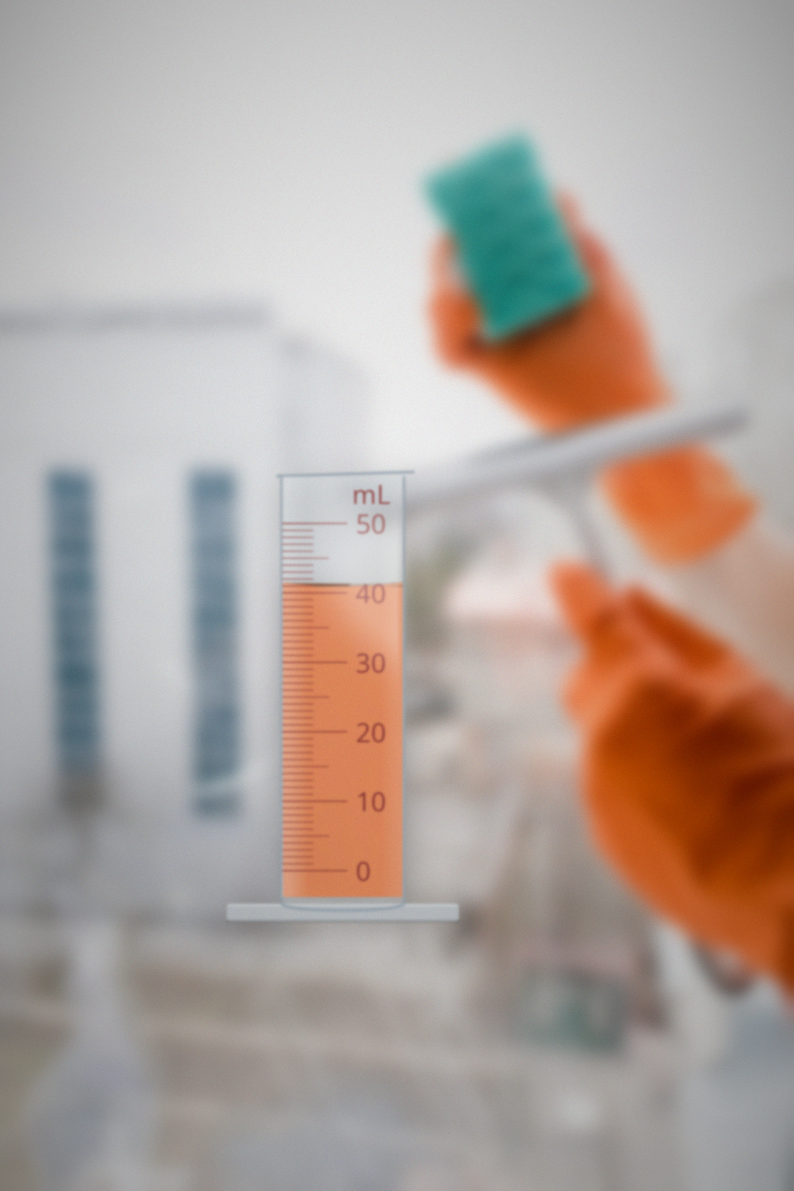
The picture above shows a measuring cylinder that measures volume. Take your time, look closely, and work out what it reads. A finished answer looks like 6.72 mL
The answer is 41 mL
